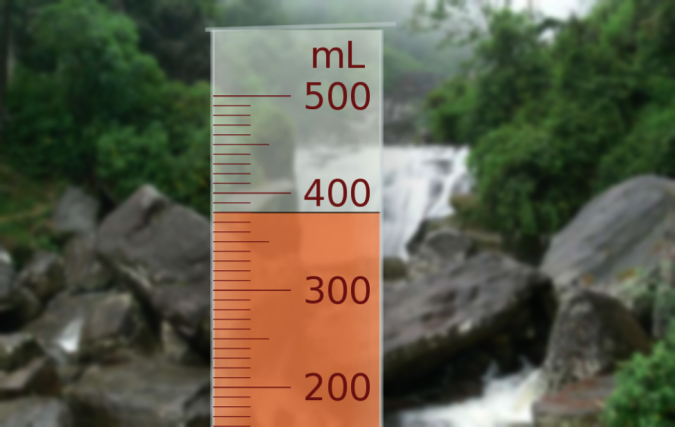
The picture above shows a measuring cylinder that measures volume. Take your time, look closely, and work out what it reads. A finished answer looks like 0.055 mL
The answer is 380 mL
